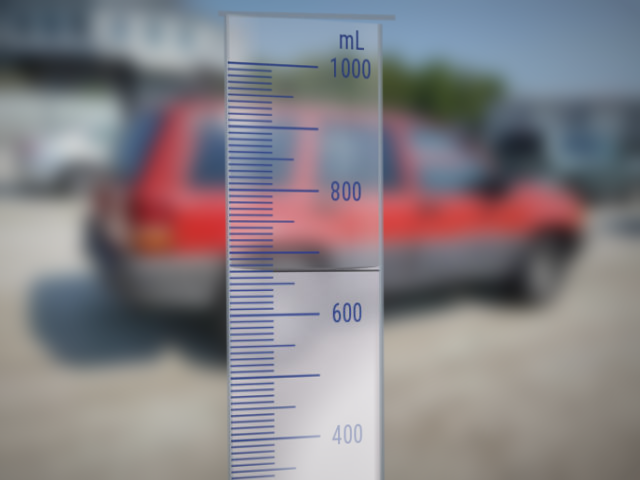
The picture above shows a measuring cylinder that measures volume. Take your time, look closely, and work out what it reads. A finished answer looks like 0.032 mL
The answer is 670 mL
